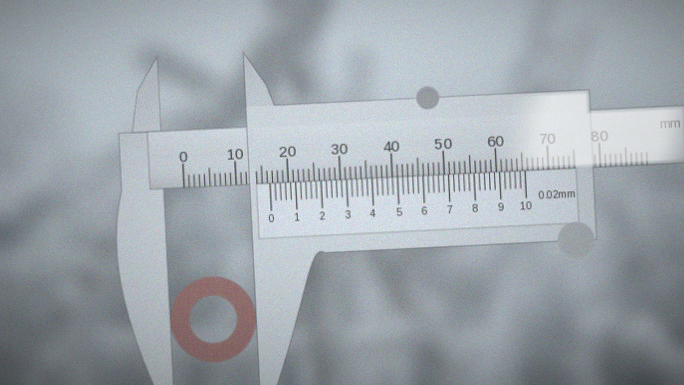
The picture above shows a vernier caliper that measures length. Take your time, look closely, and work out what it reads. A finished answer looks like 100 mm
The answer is 16.5 mm
